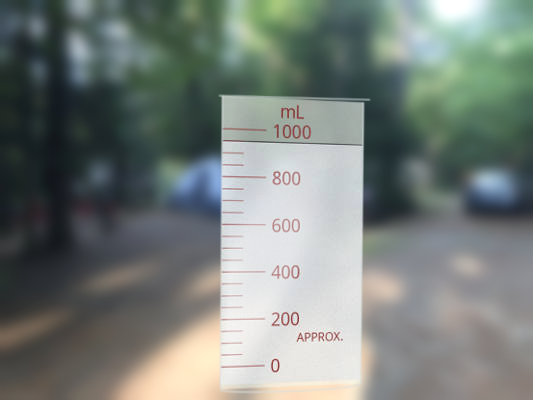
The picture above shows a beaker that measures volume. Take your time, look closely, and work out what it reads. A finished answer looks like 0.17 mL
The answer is 950 mL
